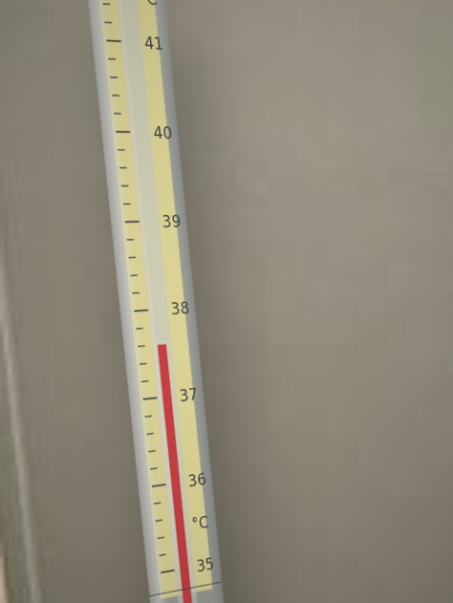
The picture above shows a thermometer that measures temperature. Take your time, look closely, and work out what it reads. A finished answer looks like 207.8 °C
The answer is 37.6 °C
